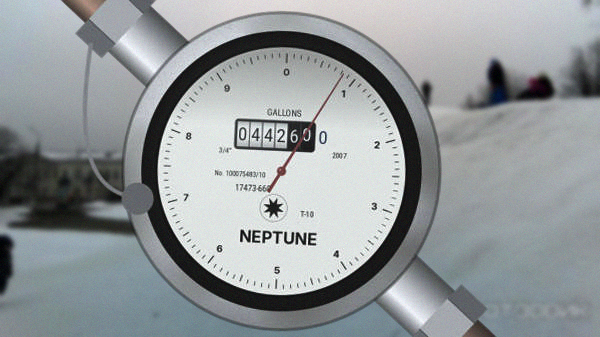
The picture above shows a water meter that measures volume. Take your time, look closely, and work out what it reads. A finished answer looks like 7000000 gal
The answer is 442600.8 gal
